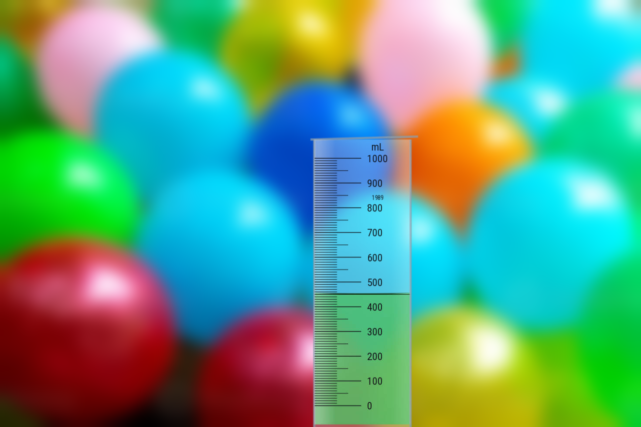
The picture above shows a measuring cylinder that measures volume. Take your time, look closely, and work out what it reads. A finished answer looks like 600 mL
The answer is 450 mL
